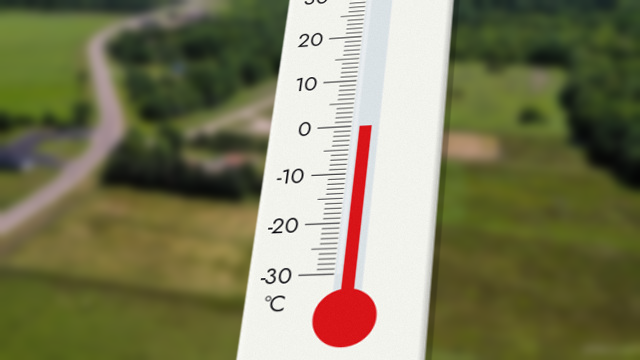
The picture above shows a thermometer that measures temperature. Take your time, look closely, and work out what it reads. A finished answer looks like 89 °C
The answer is 0 °C
